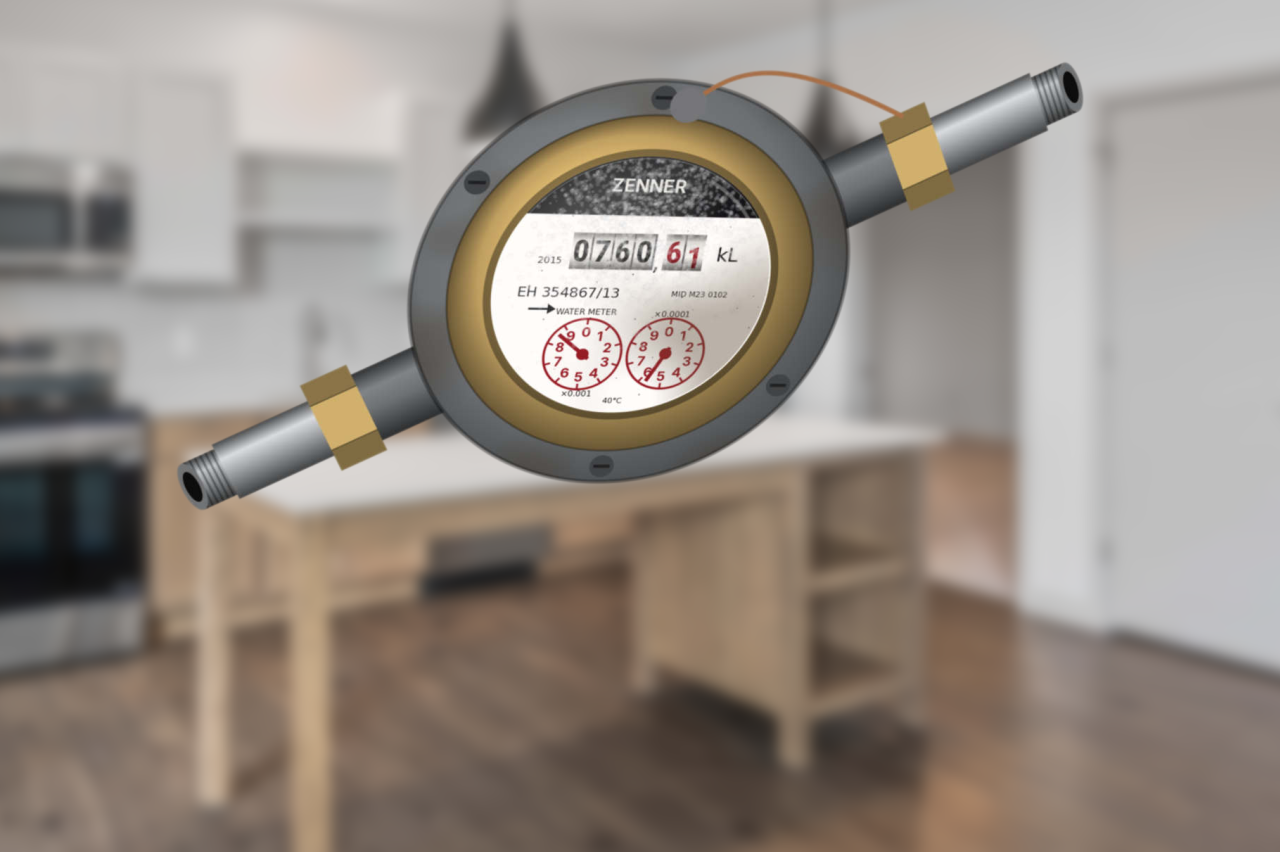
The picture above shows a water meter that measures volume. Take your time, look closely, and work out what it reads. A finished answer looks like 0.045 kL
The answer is 760.6085 kL
